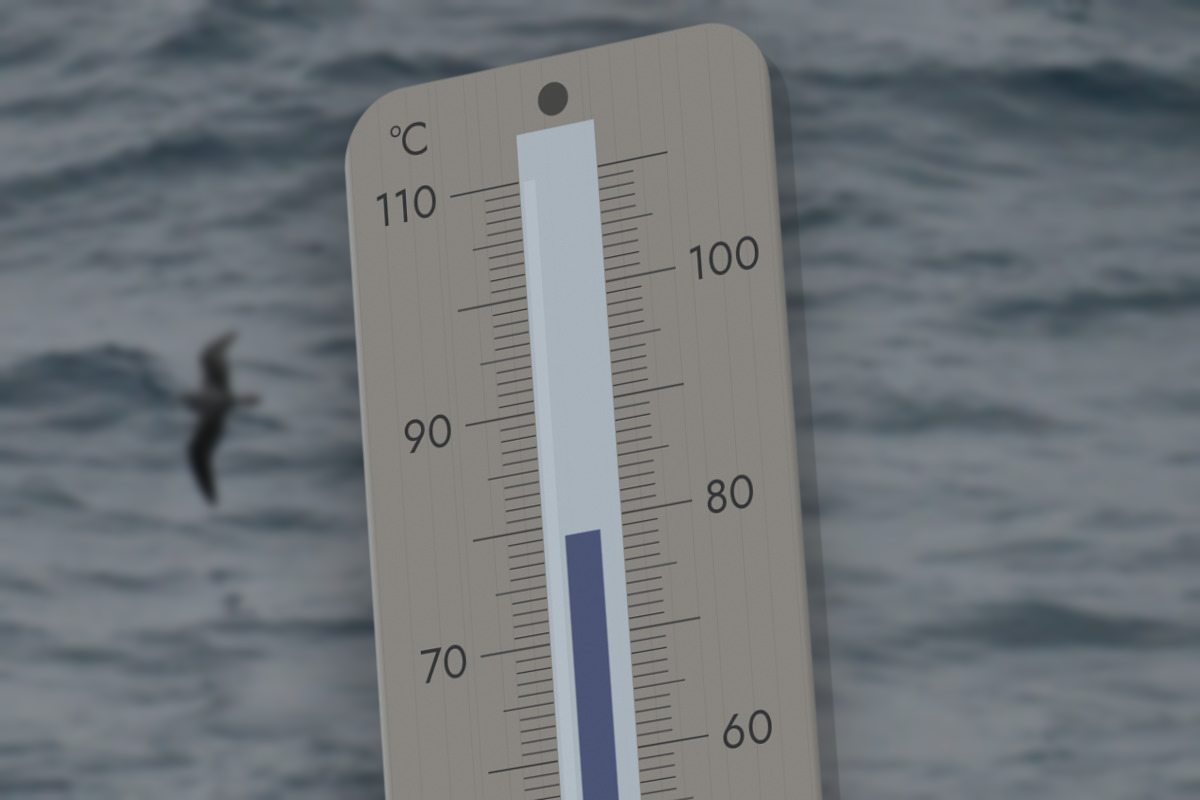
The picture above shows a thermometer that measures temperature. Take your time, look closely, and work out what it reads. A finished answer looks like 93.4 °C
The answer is 79 °C
